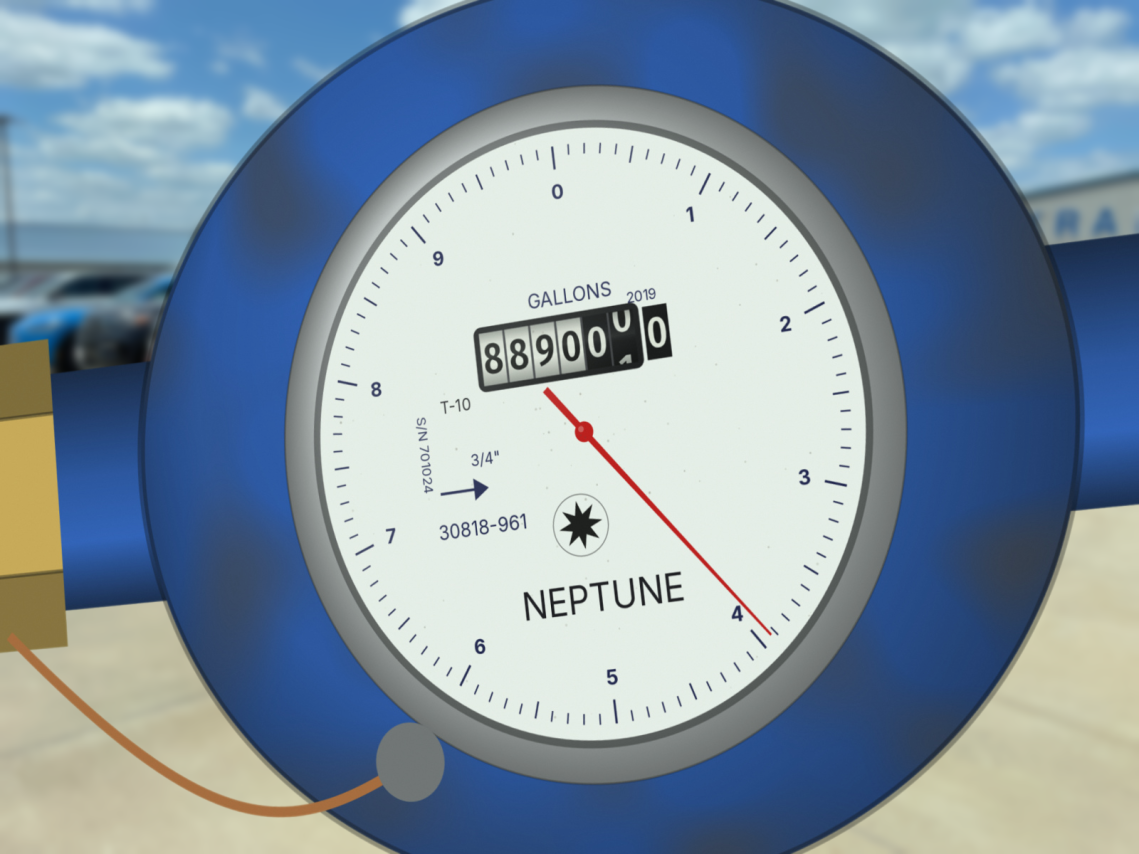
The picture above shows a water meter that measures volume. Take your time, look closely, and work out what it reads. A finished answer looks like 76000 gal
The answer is 8890003.9 gal
